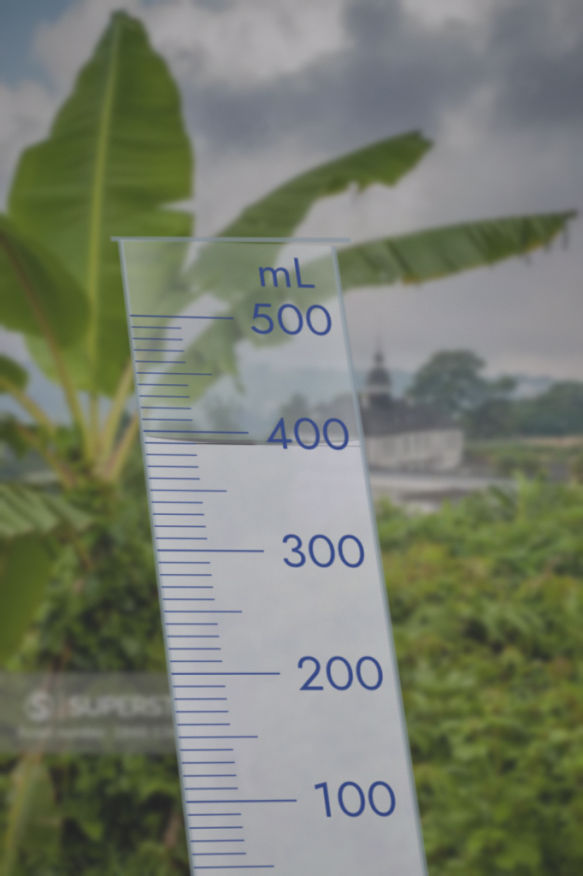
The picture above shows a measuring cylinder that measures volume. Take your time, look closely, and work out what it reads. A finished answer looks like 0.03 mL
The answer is 390 mL
